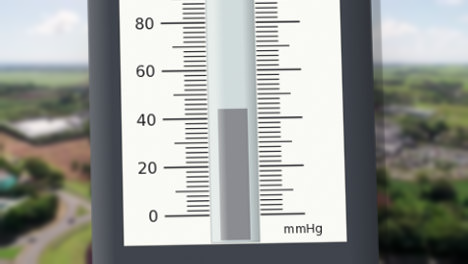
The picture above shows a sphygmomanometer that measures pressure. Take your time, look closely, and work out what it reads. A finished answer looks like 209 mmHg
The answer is 44 mmHg
